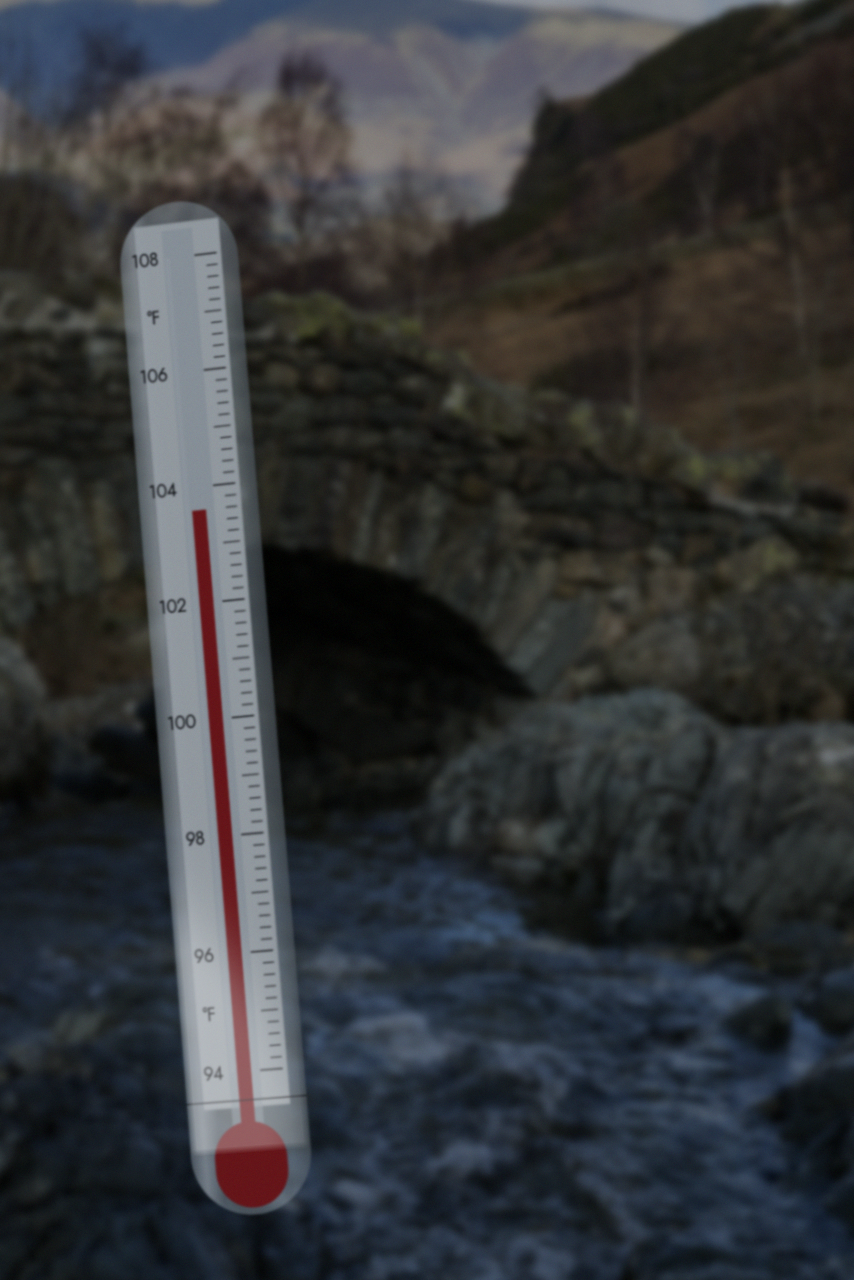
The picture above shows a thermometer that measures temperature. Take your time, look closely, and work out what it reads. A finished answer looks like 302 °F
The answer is 103.6 °F
